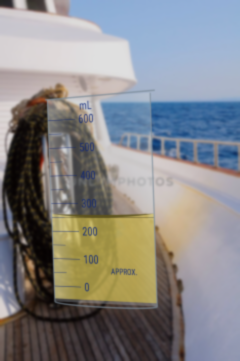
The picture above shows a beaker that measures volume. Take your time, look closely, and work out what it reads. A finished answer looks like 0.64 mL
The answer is 250 mL
